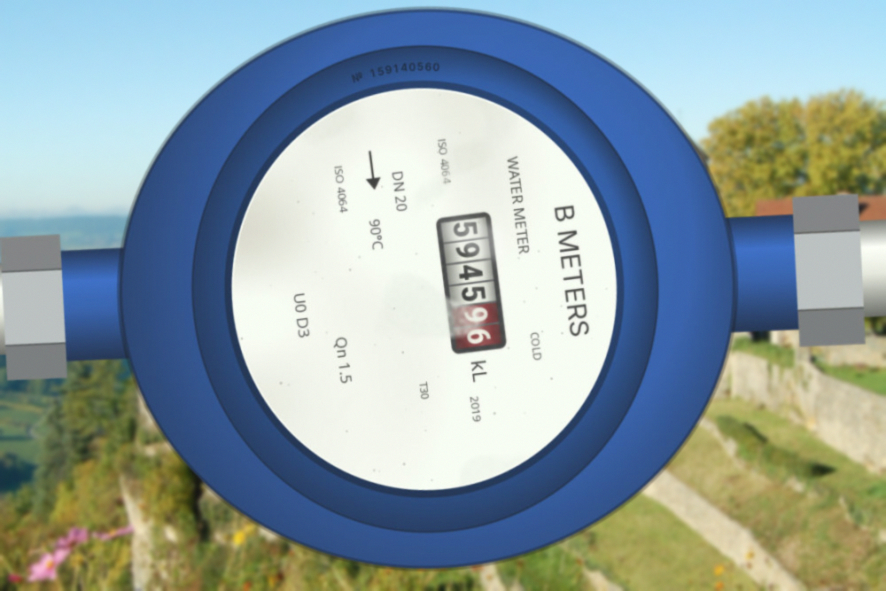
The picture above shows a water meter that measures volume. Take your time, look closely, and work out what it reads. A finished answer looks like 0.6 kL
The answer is 5945.96 kL
